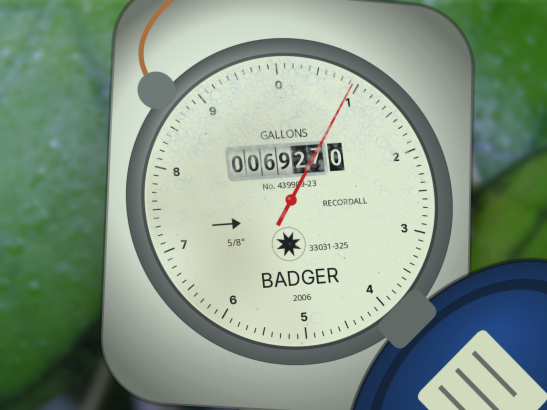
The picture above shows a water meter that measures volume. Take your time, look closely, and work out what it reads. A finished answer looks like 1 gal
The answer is 69270.9 gal
